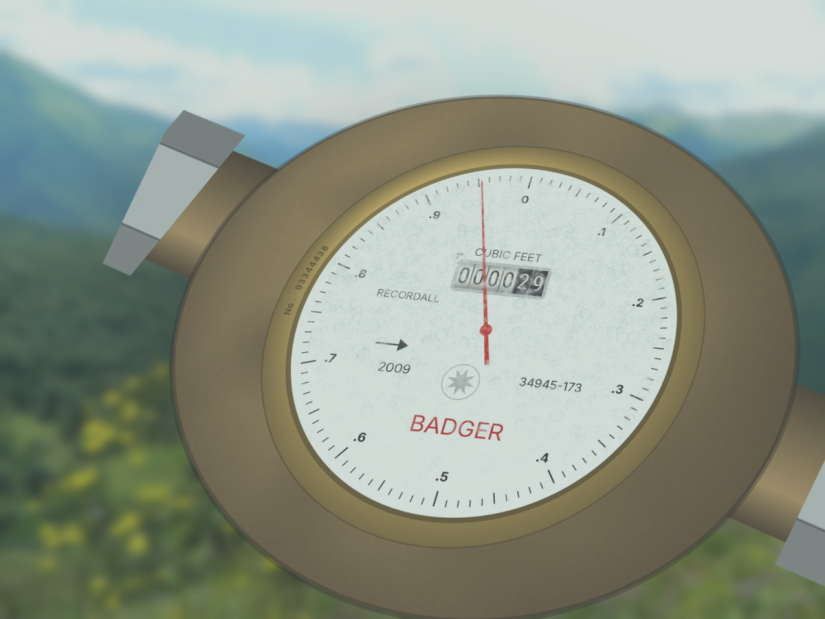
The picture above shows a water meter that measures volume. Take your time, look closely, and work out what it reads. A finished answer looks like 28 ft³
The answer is 28.95 ft³
